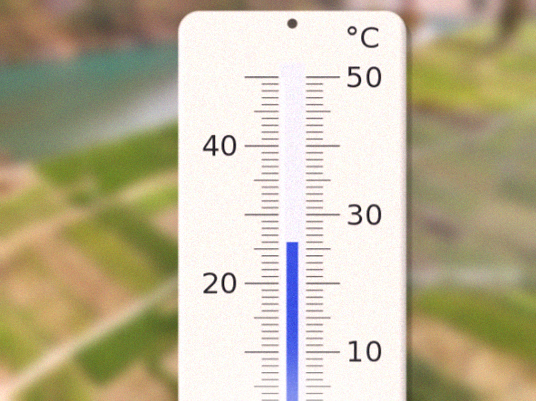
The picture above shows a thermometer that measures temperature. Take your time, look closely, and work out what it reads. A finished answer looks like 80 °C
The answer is 26 °C
